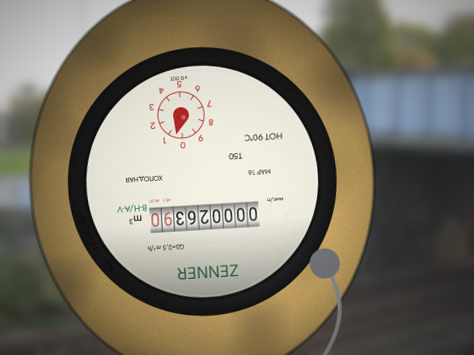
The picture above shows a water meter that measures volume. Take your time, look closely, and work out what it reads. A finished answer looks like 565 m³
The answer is 263.900 m³
